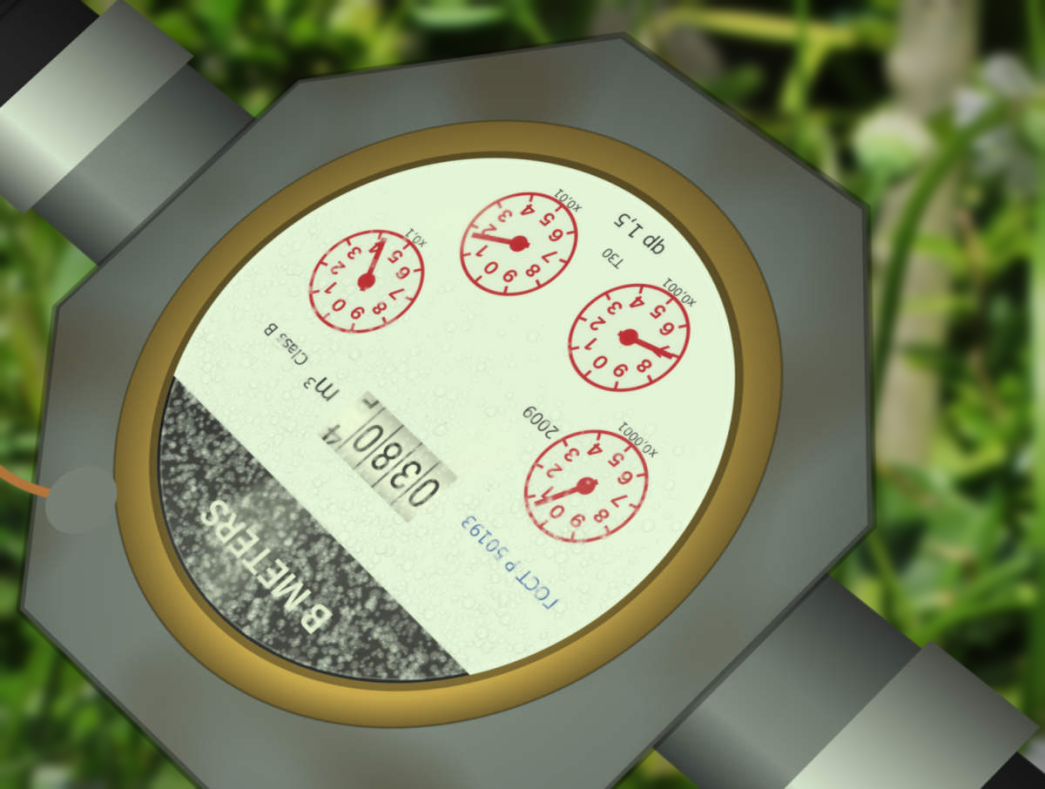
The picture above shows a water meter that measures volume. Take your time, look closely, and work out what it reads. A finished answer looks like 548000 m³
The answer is 3804.4170 m³
